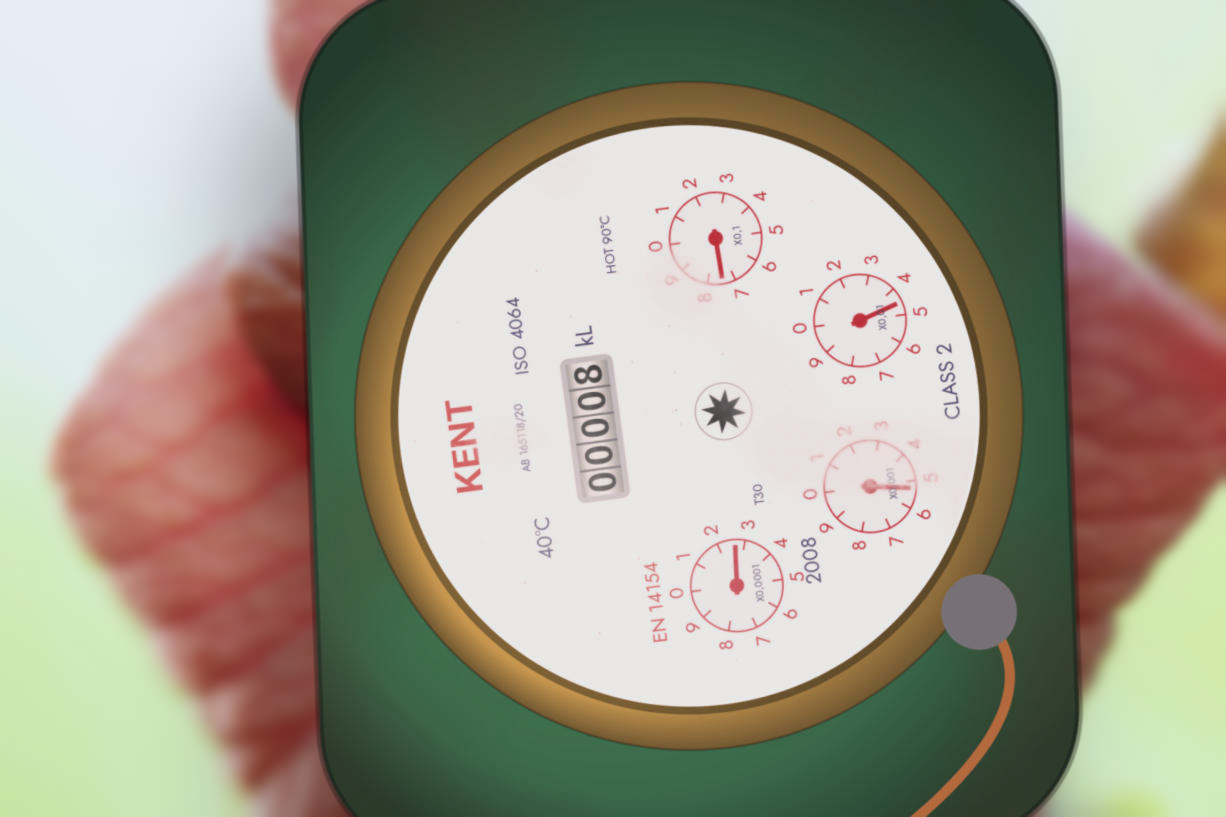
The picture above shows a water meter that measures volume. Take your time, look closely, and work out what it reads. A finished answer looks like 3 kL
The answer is 8.7452 kL
